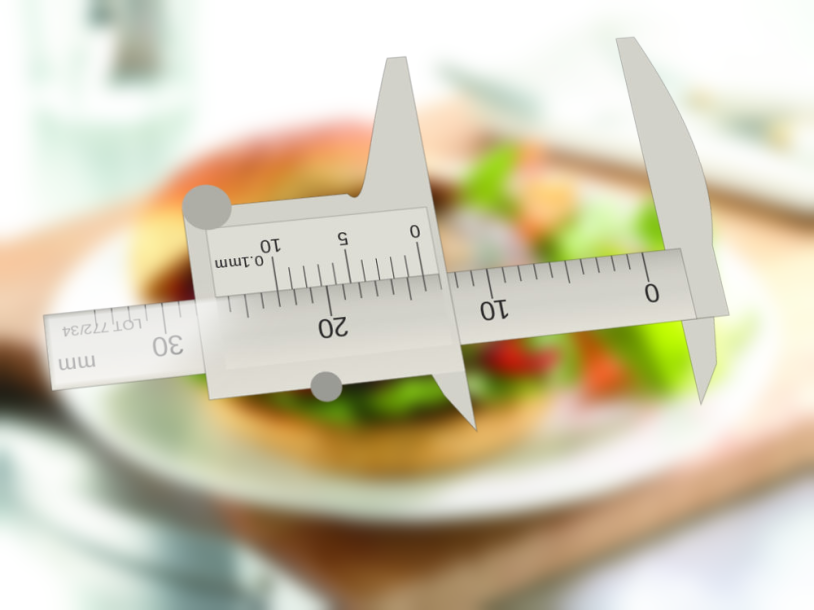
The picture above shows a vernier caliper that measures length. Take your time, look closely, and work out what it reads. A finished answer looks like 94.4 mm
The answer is 14.0 mm
